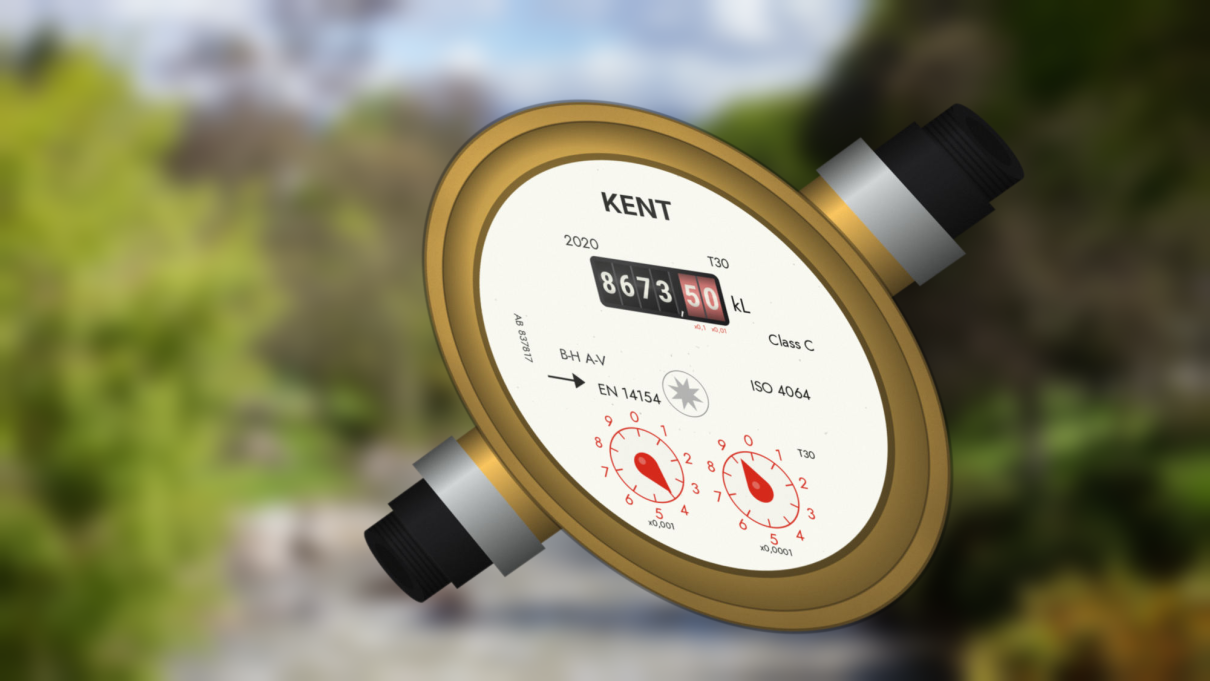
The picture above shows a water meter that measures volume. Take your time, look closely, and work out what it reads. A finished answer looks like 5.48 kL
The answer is 8673.5039 kL
